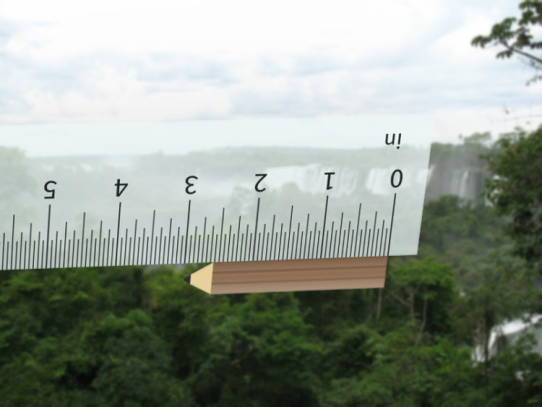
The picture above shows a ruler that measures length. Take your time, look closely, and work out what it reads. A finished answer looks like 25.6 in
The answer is 3 in
